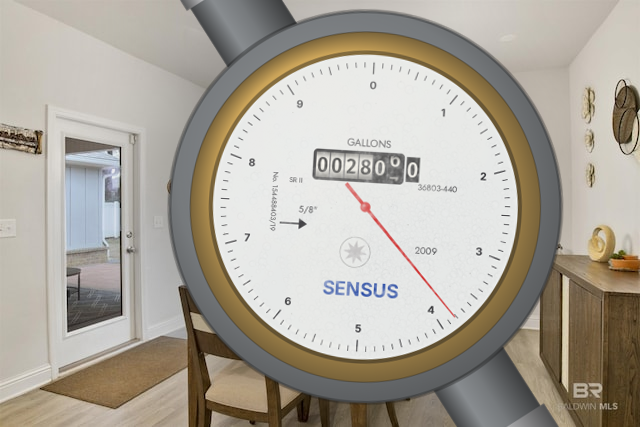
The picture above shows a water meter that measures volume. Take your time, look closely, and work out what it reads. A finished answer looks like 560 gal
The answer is 28063.8 gal
